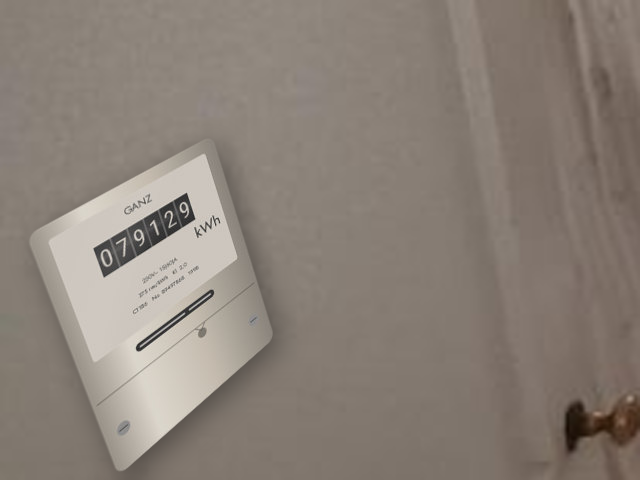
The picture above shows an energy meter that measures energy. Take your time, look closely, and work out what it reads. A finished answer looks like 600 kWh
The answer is 79129 kWh
